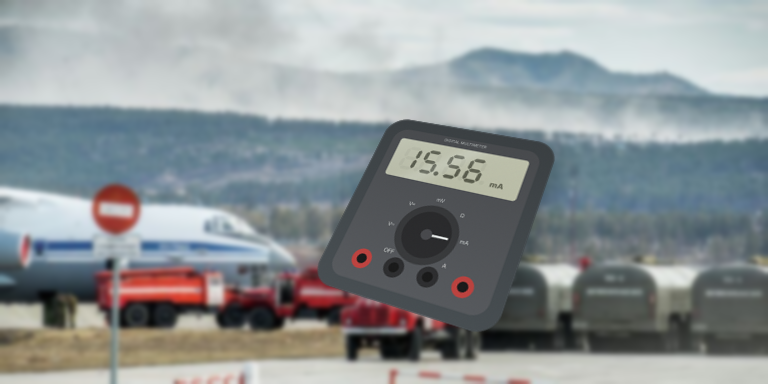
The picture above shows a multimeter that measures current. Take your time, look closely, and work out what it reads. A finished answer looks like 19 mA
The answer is 15.56 mA
